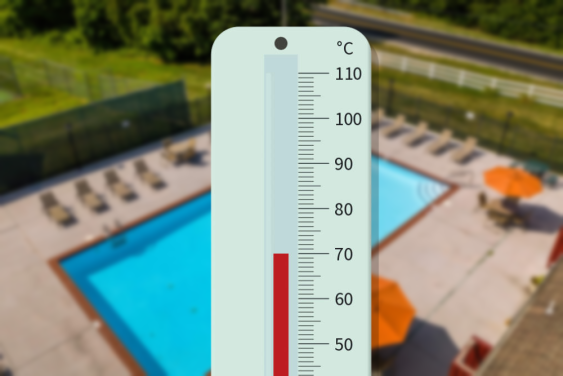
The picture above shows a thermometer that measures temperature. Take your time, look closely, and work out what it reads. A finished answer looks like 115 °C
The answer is 70 °C
